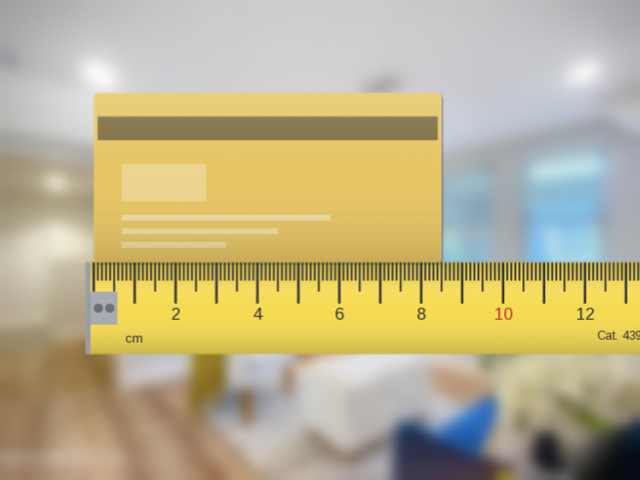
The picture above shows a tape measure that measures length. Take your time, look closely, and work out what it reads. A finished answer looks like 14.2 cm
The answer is 8.5 cm
